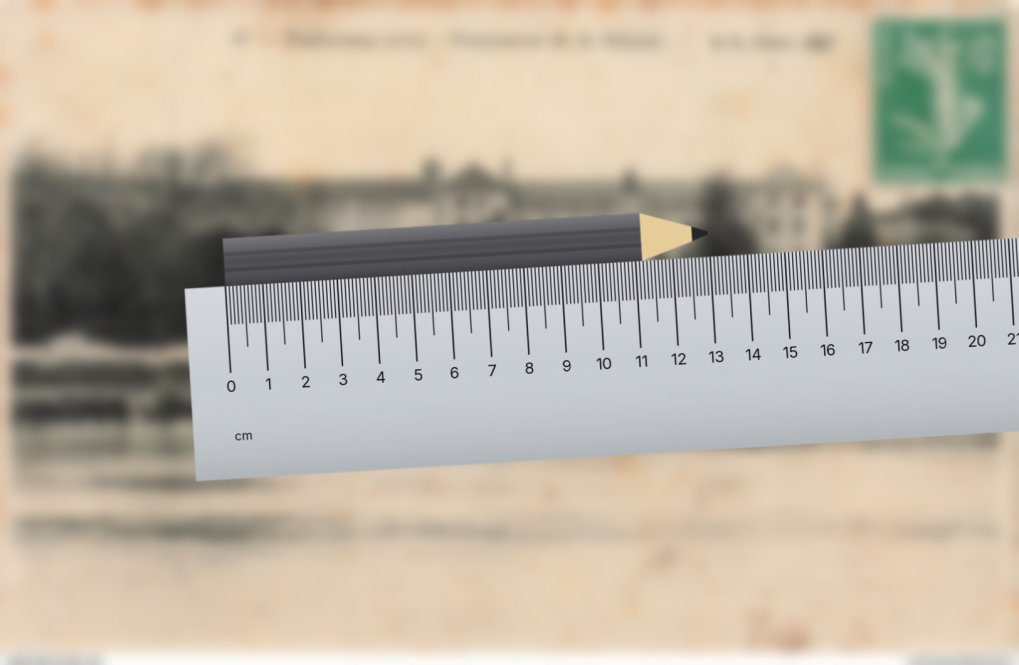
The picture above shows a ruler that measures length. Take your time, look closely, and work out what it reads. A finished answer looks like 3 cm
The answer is 13 cm
